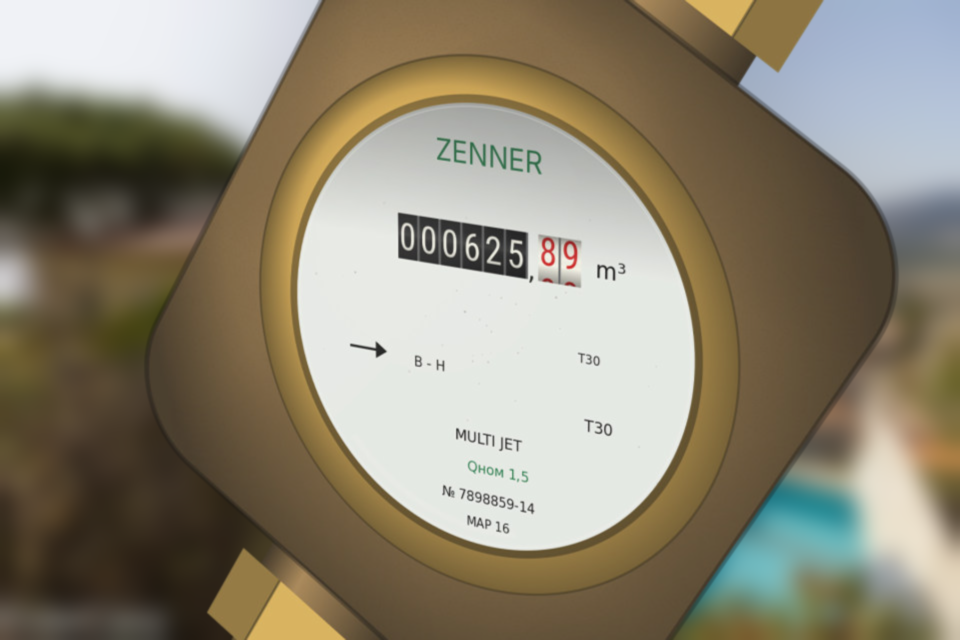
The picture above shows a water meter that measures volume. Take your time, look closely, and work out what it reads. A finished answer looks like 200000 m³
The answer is 625.89 m³
